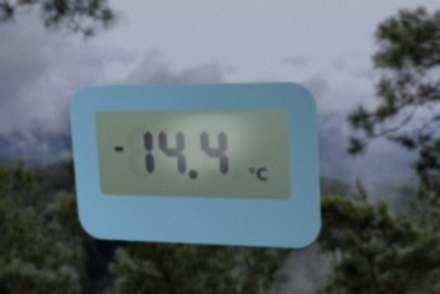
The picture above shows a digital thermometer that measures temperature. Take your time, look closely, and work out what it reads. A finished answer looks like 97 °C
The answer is -14.4 °C
